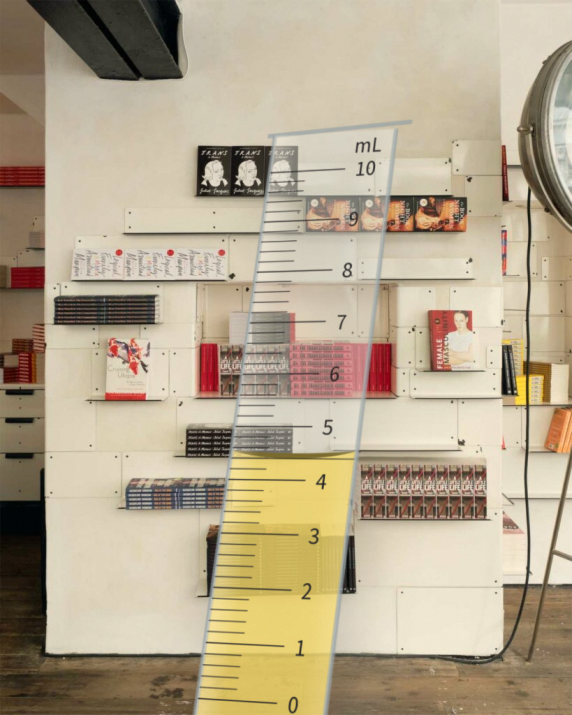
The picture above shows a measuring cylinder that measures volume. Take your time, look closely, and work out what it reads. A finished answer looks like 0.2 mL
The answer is 4.4 mL
